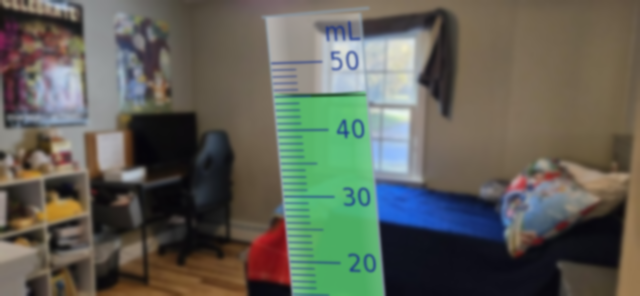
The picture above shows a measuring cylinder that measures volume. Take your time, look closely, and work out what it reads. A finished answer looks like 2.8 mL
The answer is 45 mL
